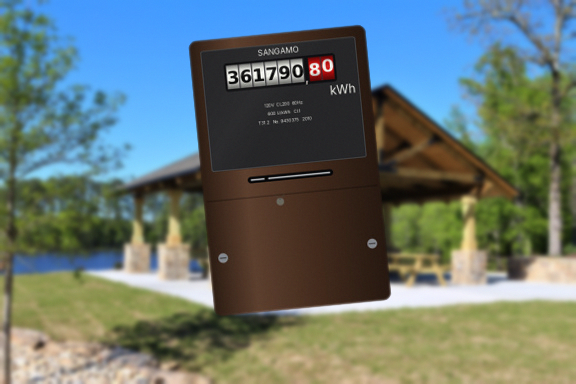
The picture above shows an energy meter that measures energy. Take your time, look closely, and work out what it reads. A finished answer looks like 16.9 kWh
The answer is 361790.80 kWh
